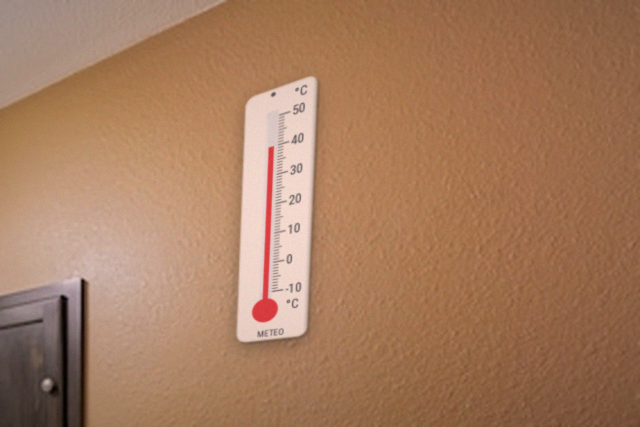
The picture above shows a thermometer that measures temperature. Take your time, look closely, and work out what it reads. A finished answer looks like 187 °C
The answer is 40 °C
